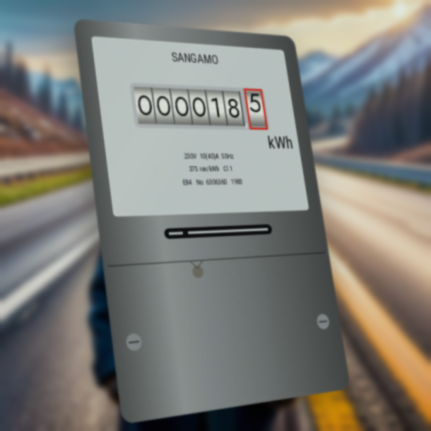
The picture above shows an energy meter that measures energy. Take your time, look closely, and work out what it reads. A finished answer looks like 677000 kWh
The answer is 18.5 kWh
